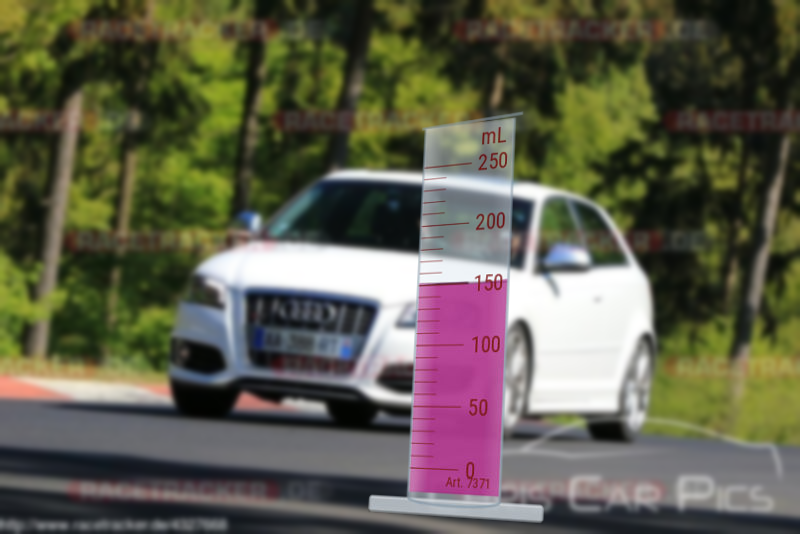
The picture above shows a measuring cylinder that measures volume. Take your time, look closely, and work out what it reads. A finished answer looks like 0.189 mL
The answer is 150 mL
